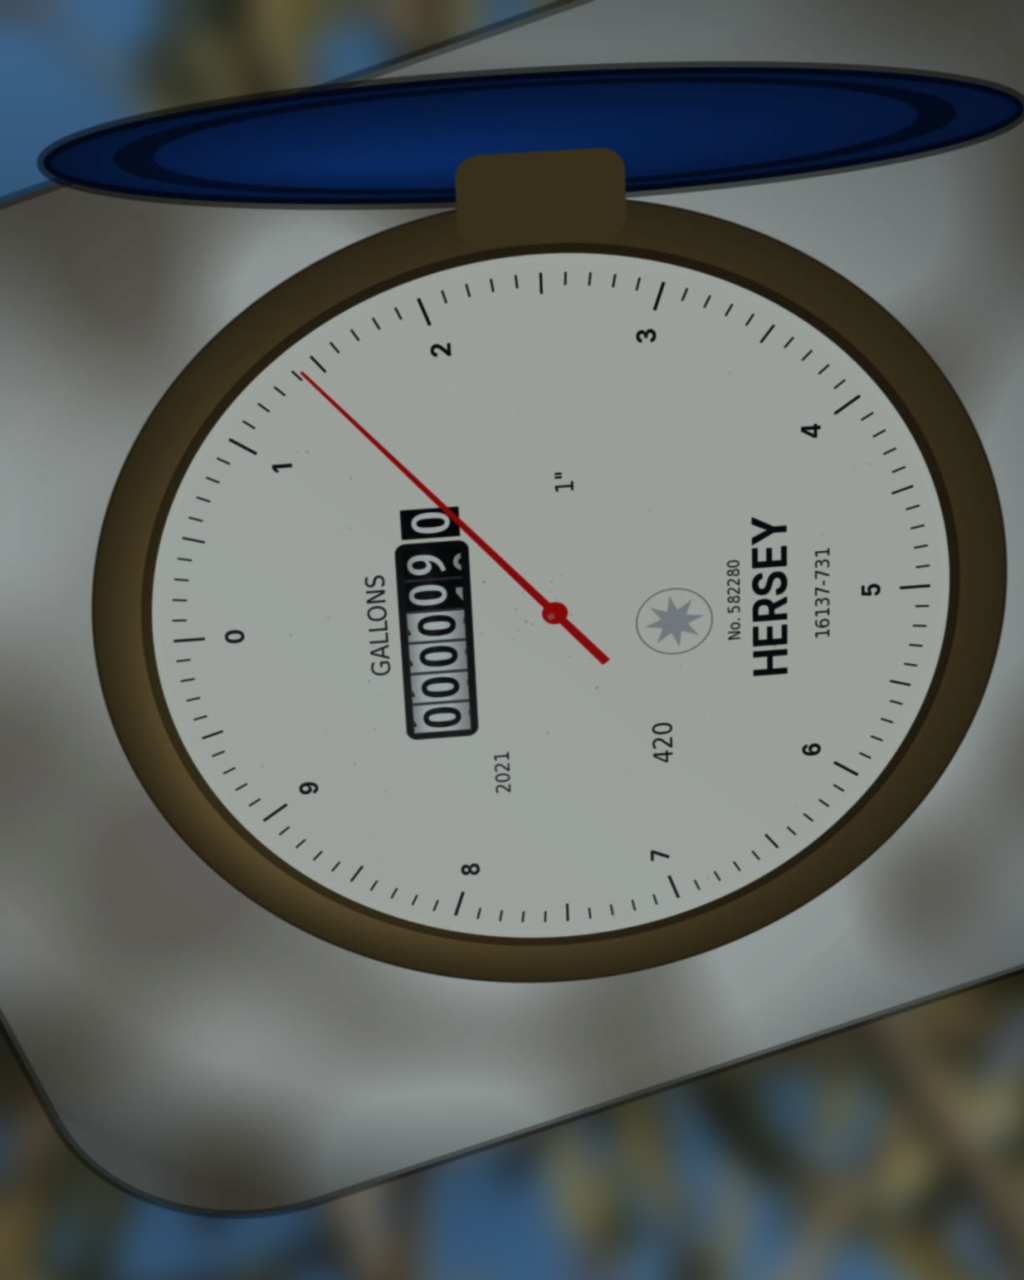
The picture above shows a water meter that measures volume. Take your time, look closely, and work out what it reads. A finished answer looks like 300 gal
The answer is 91.4 gal
